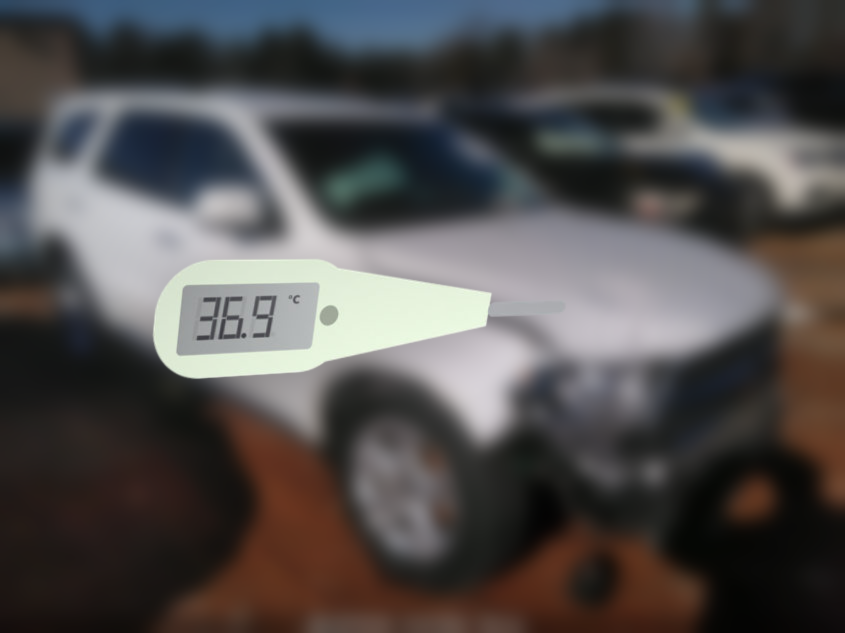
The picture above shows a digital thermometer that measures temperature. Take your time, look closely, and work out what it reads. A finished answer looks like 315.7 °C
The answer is 36.9 °C
